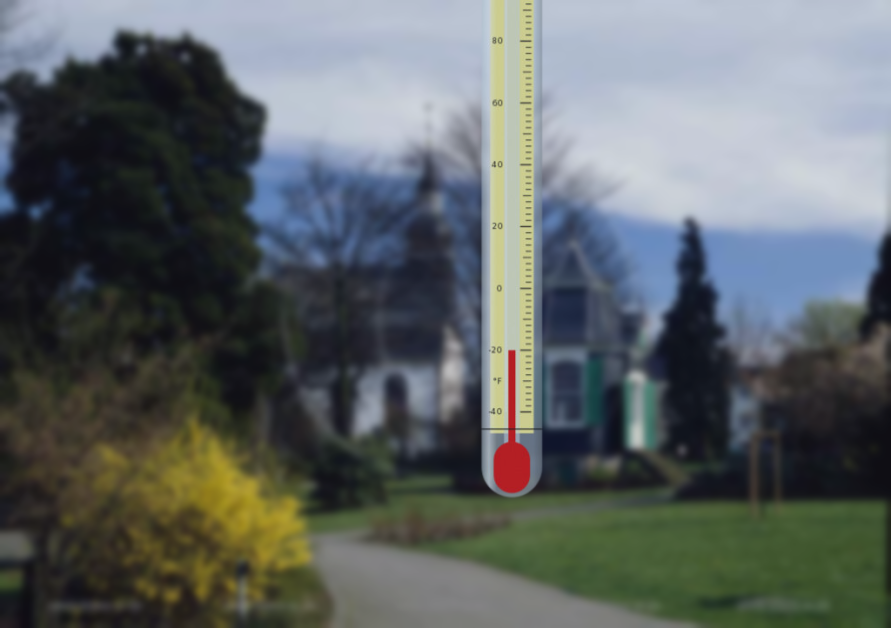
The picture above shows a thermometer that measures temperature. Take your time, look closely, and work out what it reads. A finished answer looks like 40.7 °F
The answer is -20 °F
